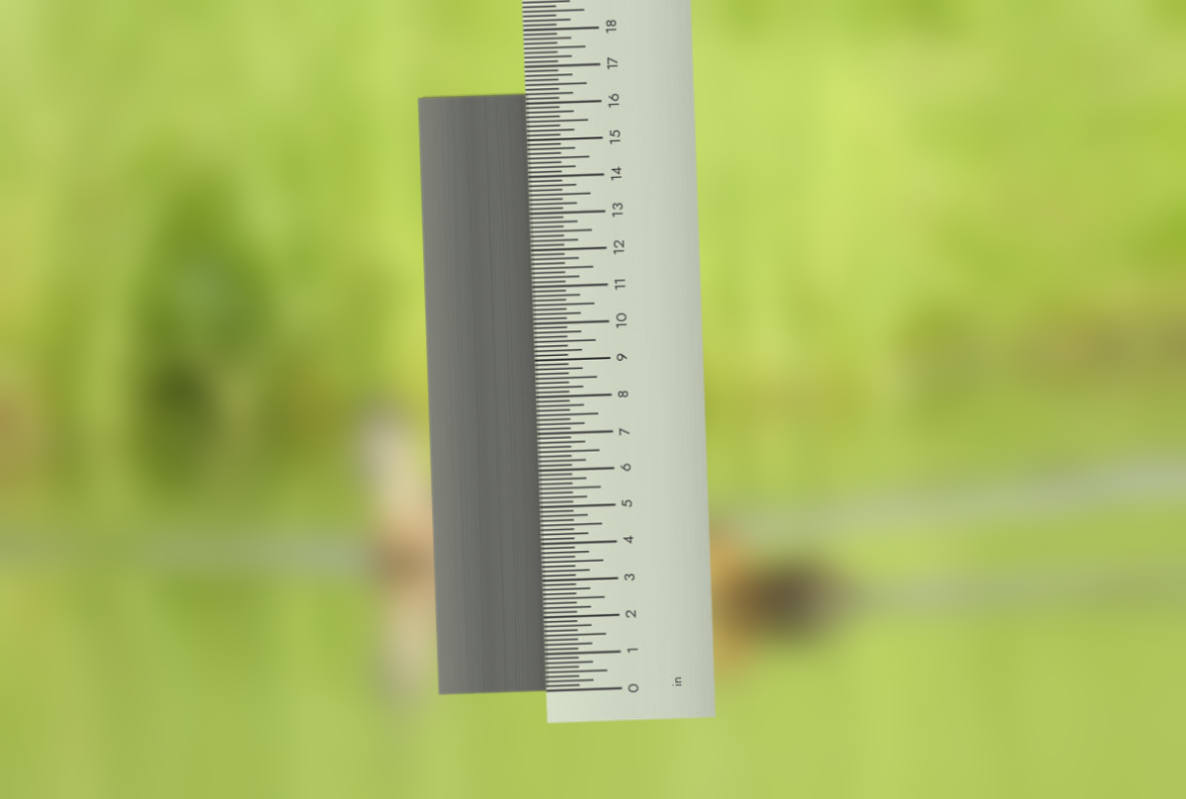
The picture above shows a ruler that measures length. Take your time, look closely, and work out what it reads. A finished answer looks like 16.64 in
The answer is 16.25 in
